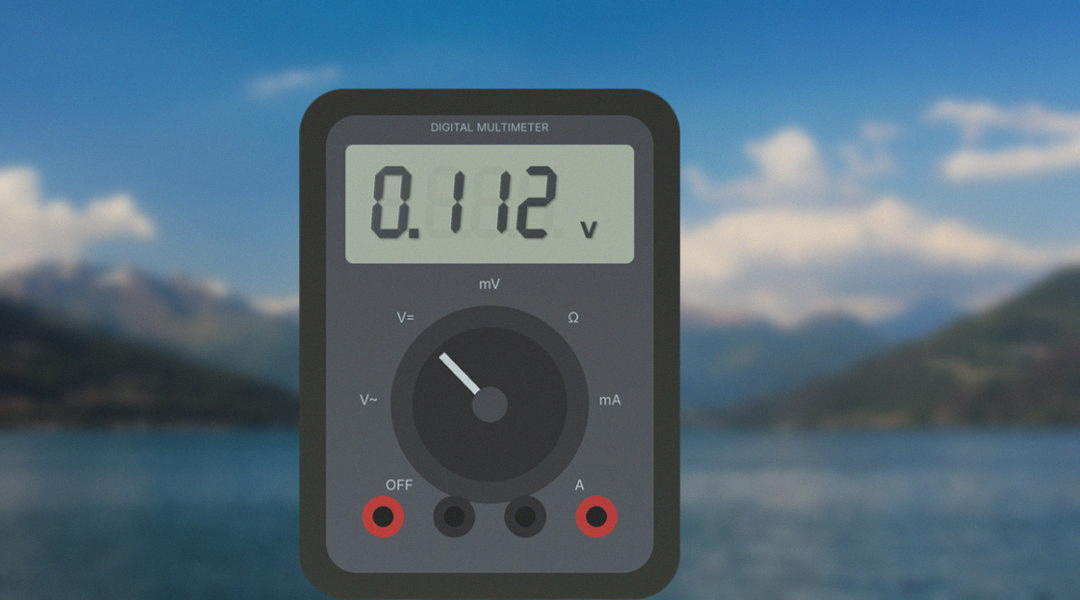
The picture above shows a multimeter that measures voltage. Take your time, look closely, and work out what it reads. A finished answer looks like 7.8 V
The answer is 0.112 V
